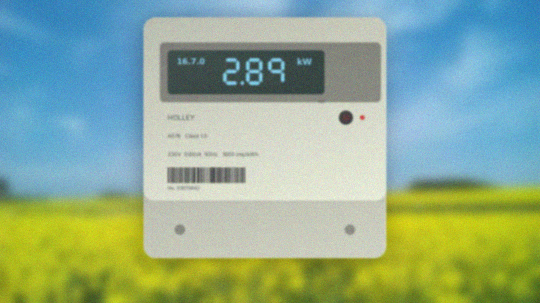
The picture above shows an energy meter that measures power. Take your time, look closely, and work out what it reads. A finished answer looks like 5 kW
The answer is 2.89 kW
